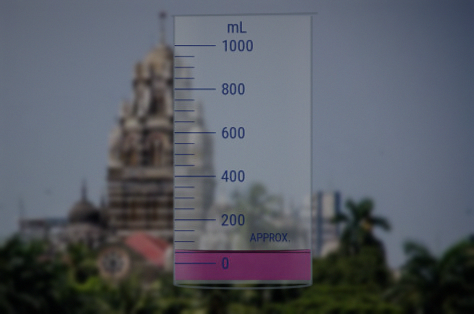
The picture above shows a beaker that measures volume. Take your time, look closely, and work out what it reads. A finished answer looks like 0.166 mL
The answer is 50 mL
